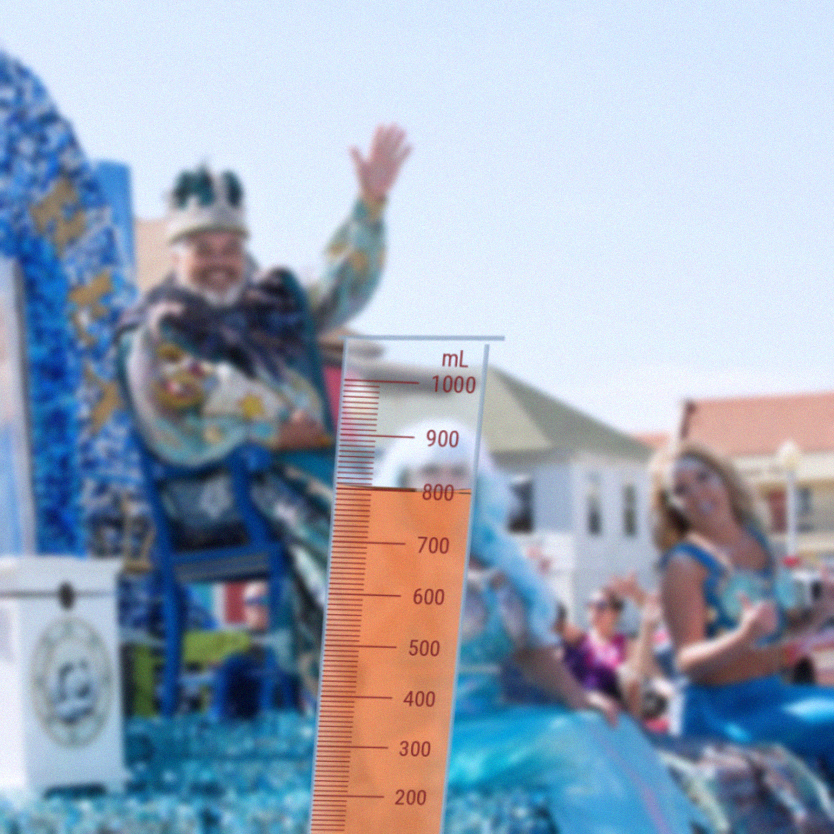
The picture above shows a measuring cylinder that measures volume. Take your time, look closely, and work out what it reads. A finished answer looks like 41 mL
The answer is 800 mL
